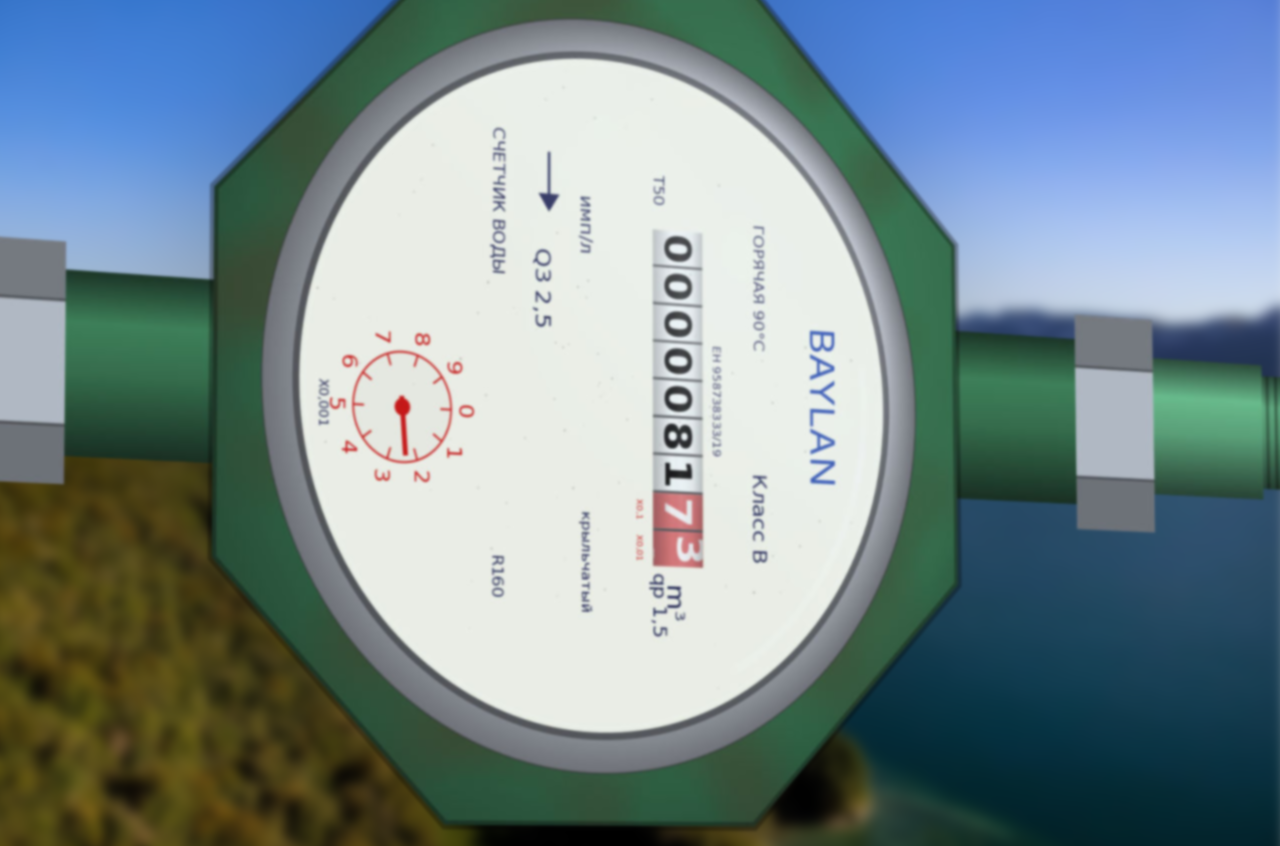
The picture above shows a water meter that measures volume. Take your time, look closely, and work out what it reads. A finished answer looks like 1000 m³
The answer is 81.732 m³
